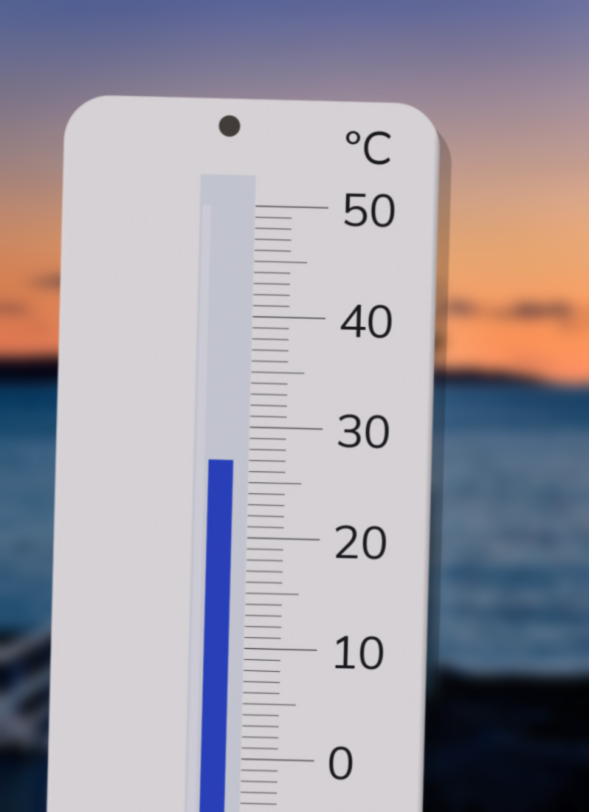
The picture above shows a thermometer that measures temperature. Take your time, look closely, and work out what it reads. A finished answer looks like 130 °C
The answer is 27 °C
